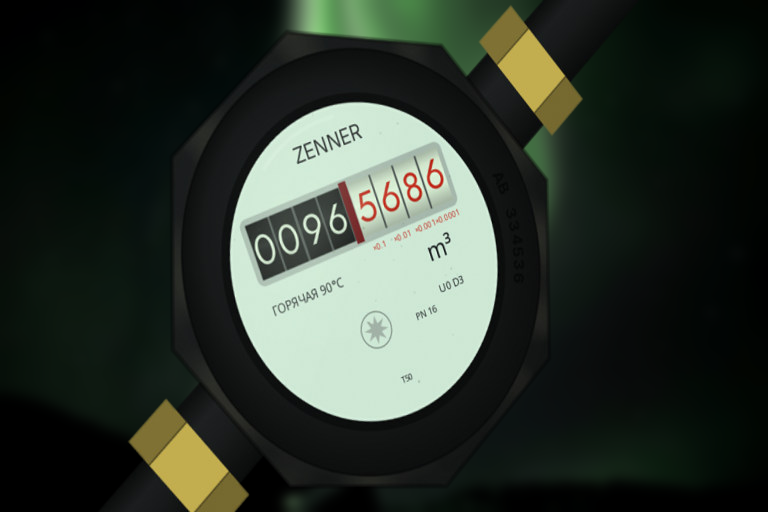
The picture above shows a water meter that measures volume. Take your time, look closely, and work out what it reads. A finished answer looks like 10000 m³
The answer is 96.5686 m³
